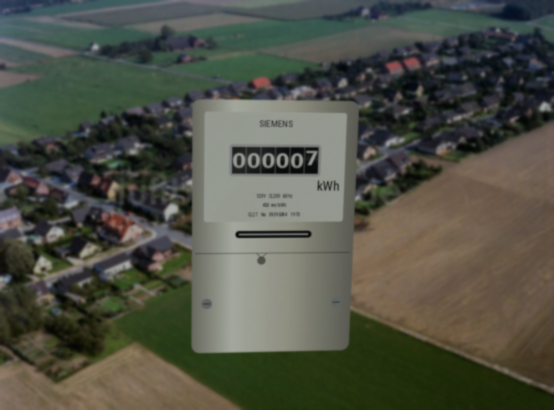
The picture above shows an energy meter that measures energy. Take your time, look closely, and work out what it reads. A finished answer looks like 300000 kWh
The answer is 7 kWh
